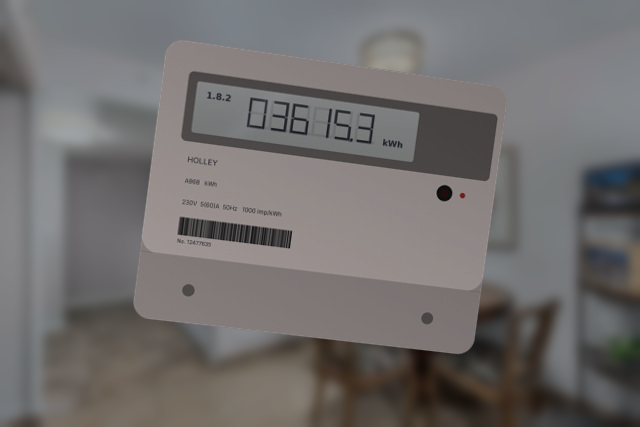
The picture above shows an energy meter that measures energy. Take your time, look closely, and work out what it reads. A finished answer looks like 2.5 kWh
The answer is 3615.3 kWh
